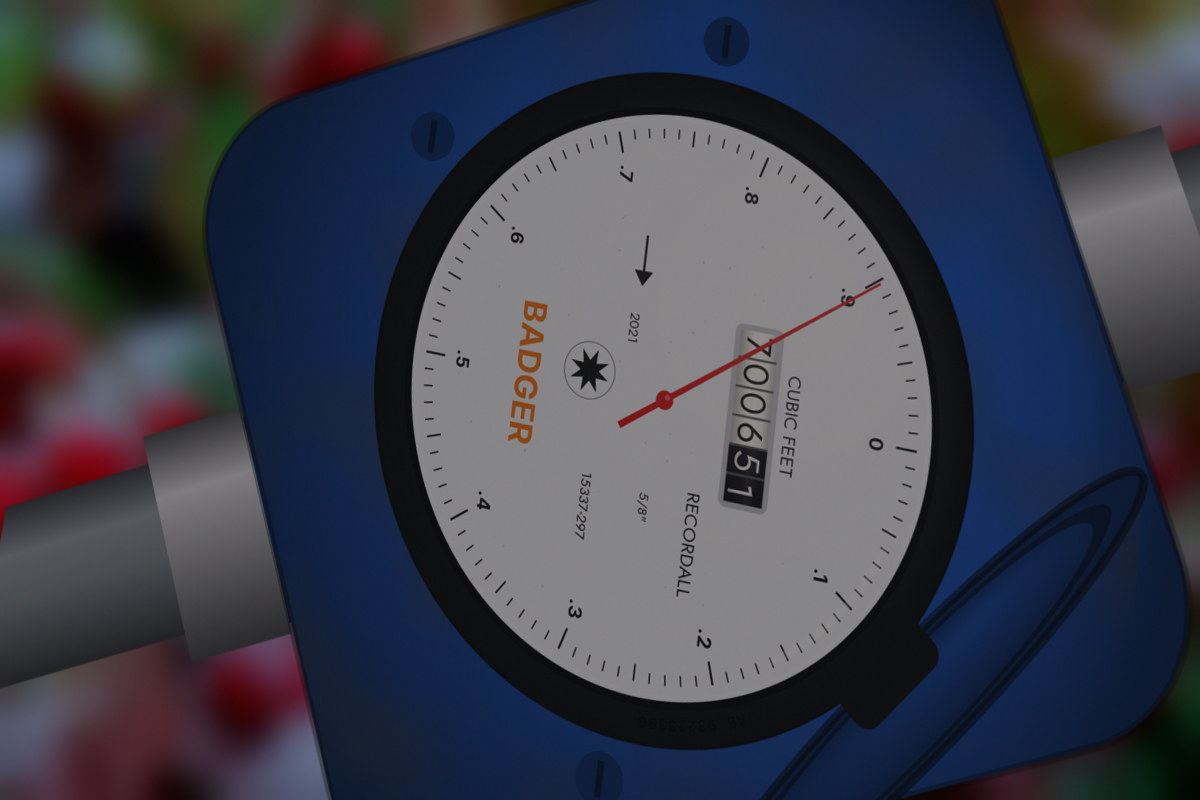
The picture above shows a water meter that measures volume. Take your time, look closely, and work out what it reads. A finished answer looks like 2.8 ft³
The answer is 700650.90 ft³
